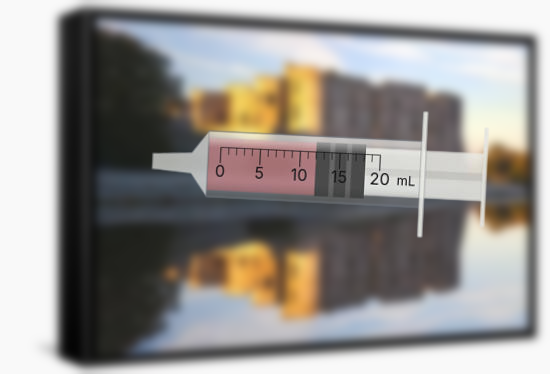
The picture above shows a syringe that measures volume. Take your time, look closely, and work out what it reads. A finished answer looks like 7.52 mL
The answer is 12 mL
